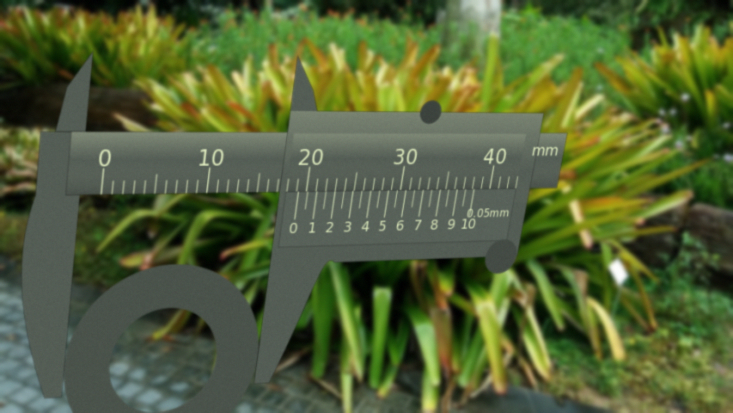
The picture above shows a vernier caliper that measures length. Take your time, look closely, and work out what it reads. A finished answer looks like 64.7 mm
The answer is 19.2 mm
